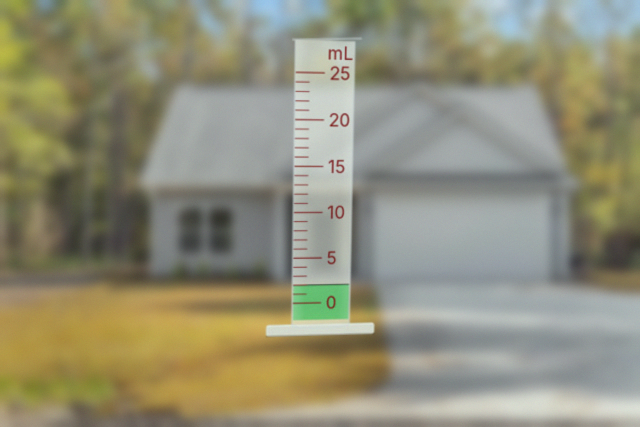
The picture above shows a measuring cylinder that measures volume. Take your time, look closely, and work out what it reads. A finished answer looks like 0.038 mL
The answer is 2 mL
